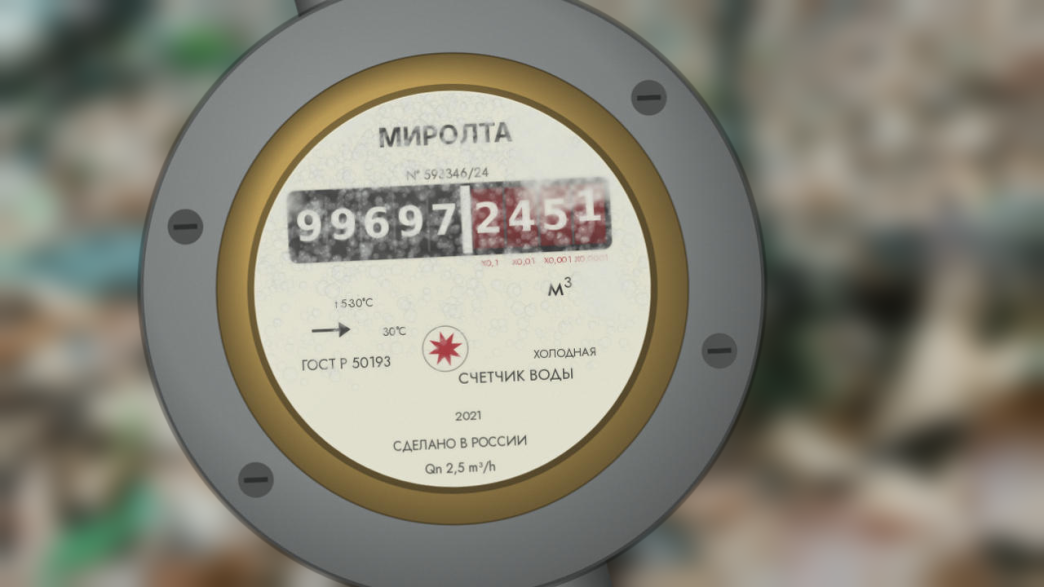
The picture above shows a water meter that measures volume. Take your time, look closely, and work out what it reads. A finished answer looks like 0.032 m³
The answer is 99697.2451 m³
